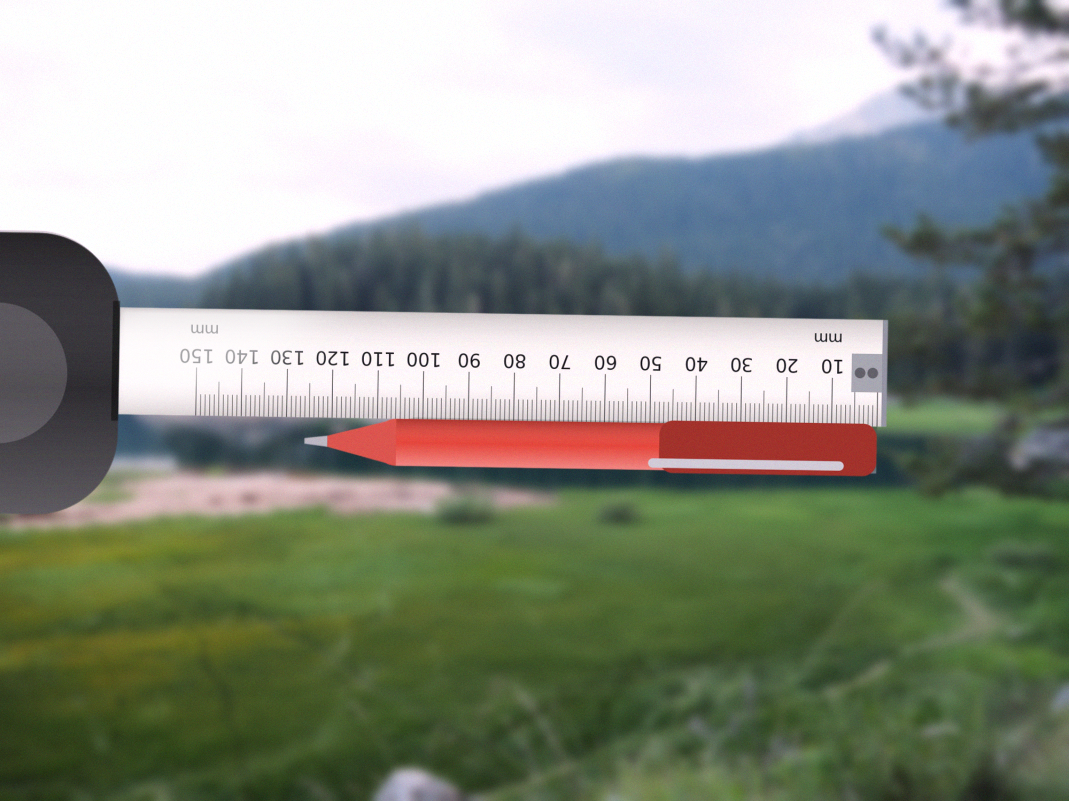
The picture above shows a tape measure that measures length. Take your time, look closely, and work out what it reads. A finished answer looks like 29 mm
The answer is 126 mm
